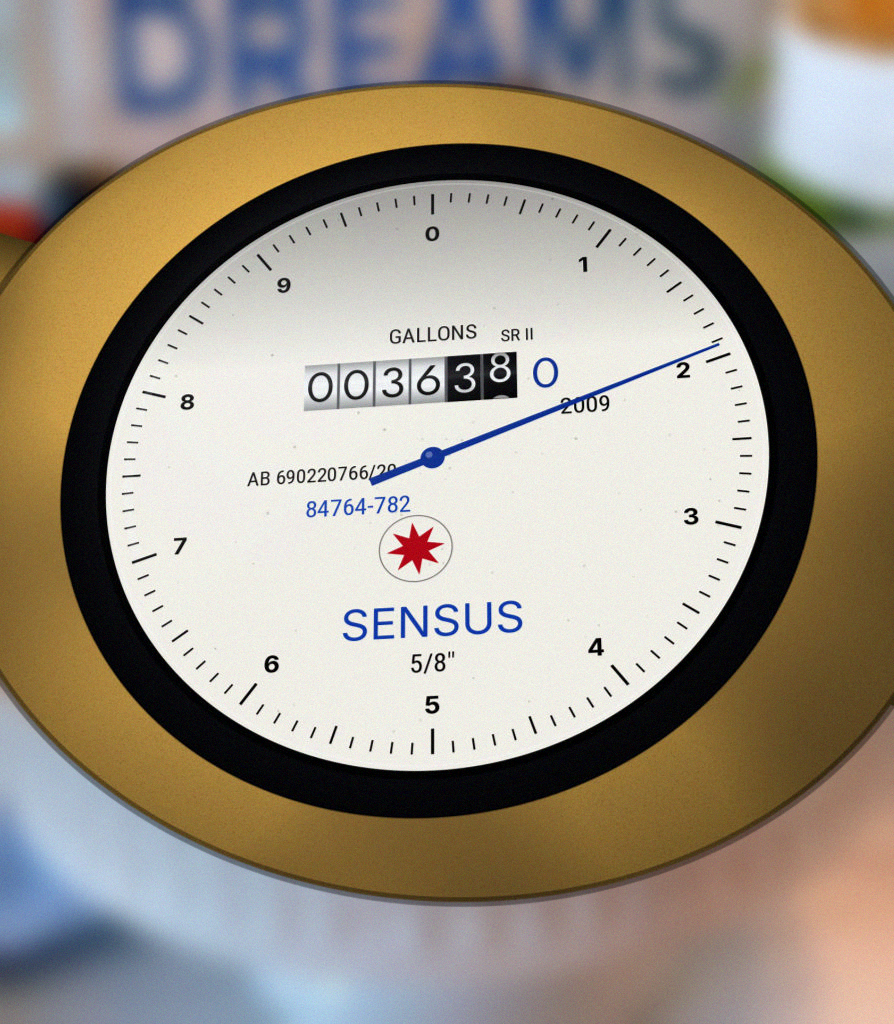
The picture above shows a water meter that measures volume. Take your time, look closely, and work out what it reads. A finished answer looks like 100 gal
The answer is 36381.9 gal
